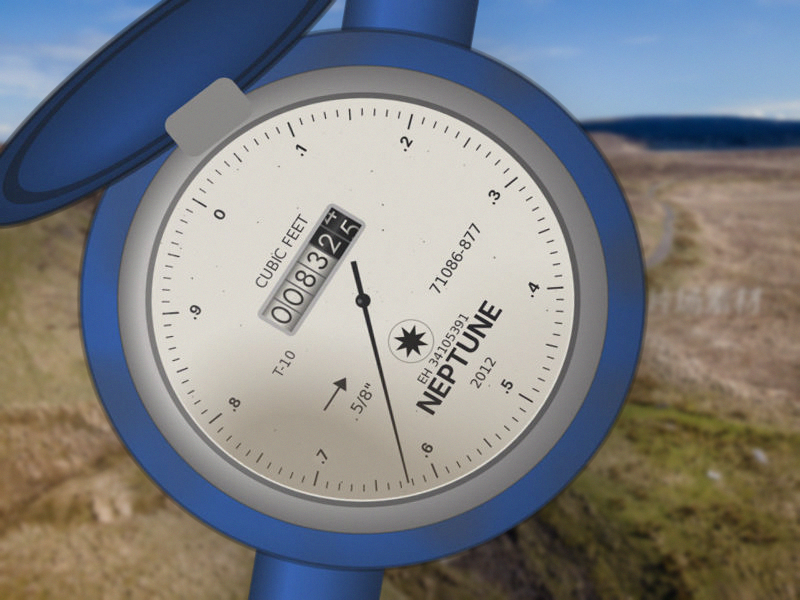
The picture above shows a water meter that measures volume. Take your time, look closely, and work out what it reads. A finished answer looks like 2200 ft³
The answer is 8324.62 ft³
